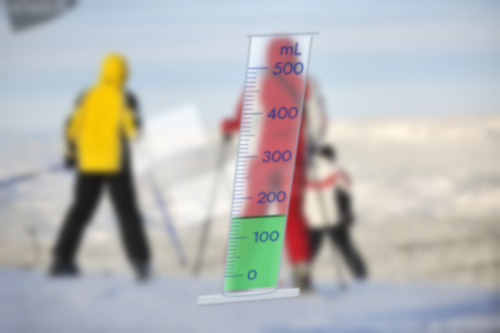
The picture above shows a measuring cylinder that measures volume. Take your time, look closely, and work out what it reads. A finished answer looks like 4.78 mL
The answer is 150 mL
